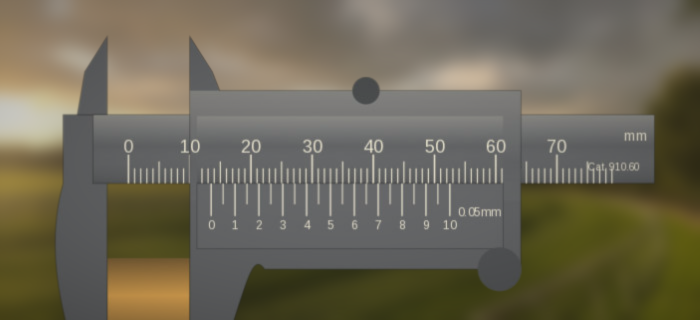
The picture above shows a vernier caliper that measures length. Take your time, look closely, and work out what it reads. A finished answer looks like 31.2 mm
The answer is 13.5 mm
